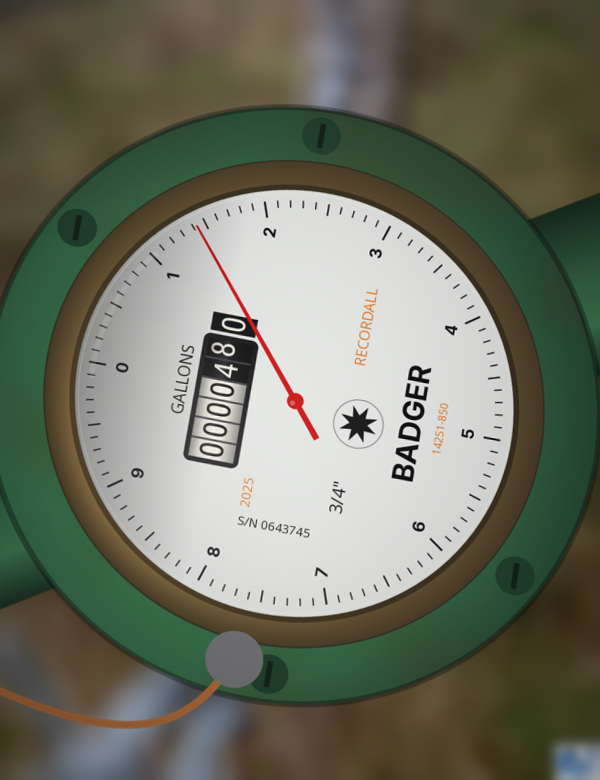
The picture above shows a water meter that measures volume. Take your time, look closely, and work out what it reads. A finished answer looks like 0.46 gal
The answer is 481.4 gal
